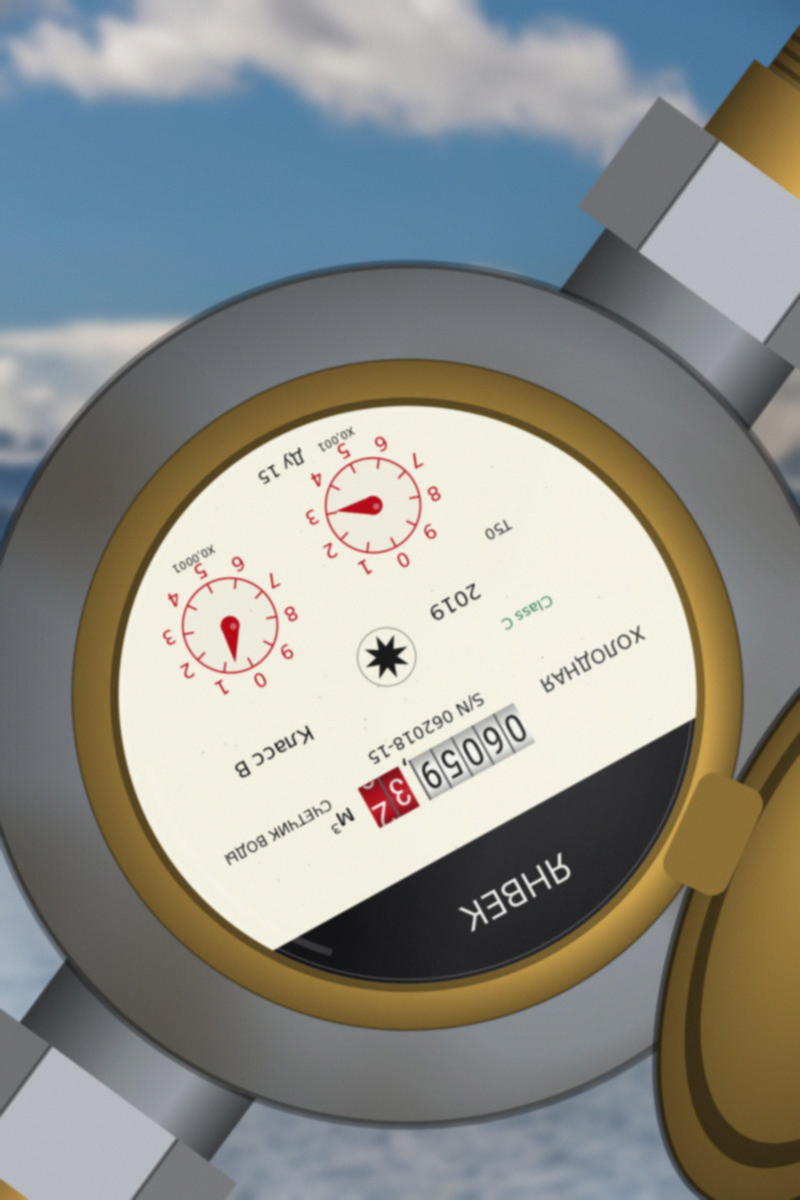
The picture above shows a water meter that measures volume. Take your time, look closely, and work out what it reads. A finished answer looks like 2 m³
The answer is 6059.3230 m³
